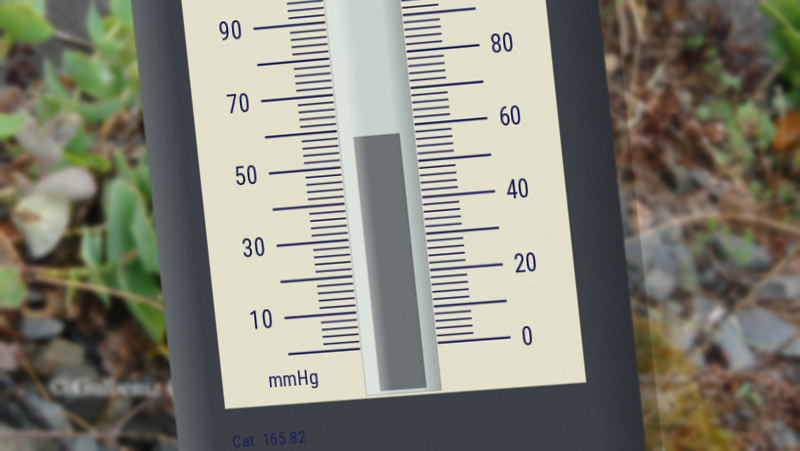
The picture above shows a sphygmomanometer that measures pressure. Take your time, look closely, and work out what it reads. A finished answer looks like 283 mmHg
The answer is 58 mmHg
